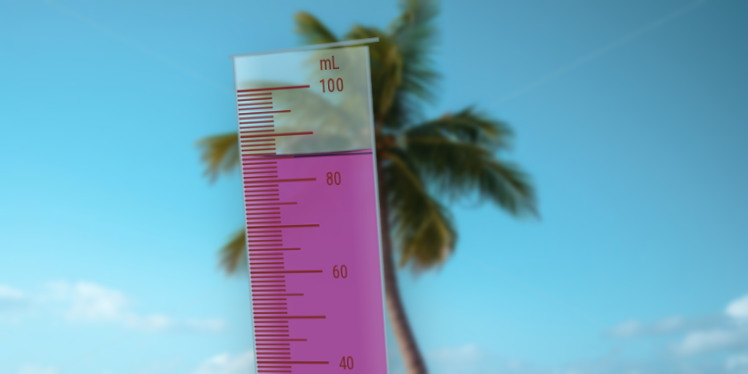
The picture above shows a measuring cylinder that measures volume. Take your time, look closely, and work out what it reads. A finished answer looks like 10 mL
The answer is 85 mL
